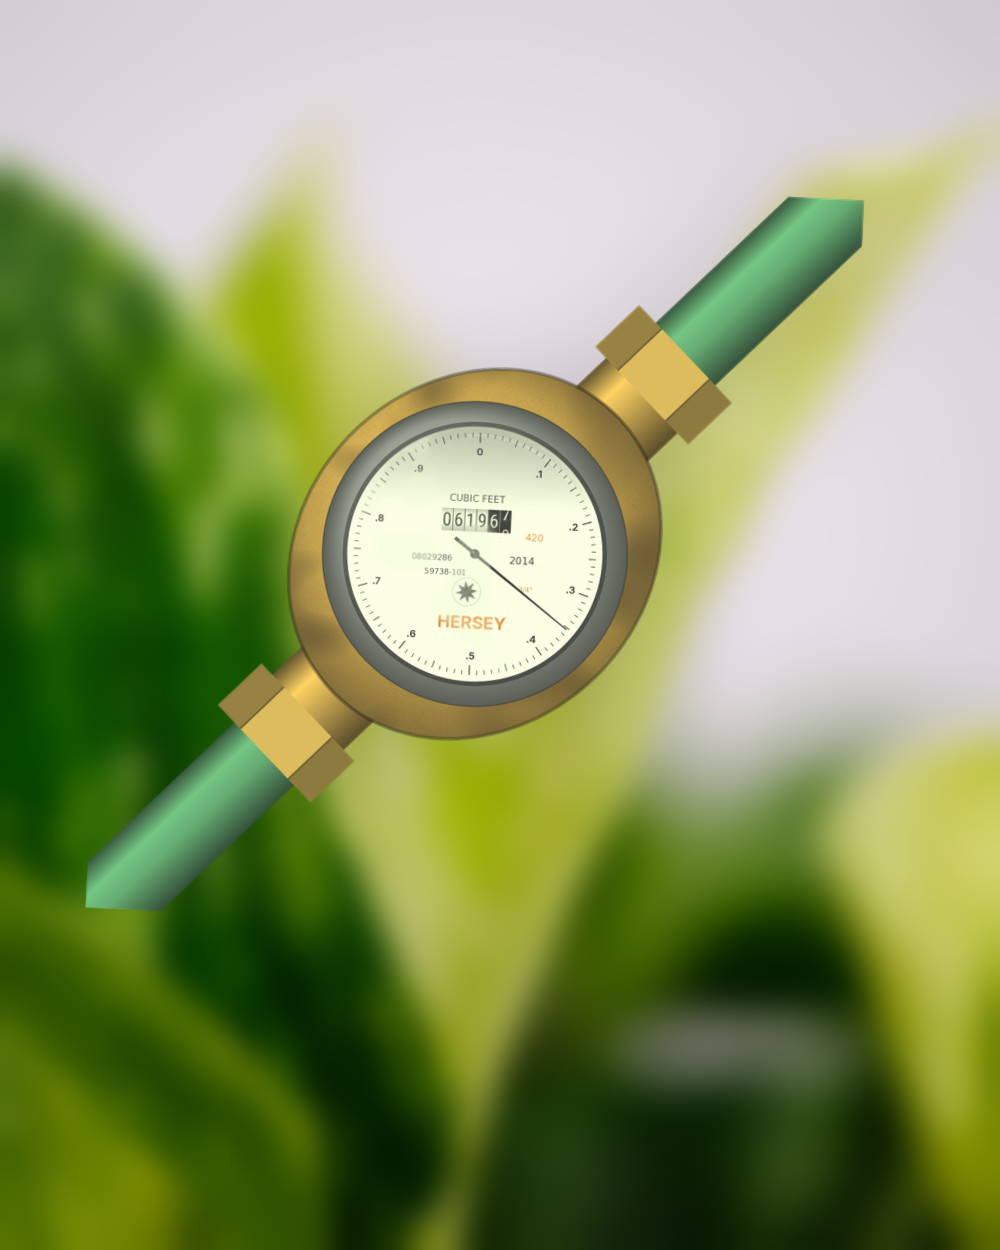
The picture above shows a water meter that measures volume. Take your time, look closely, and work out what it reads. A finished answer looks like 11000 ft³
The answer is 61967.35 ft³
